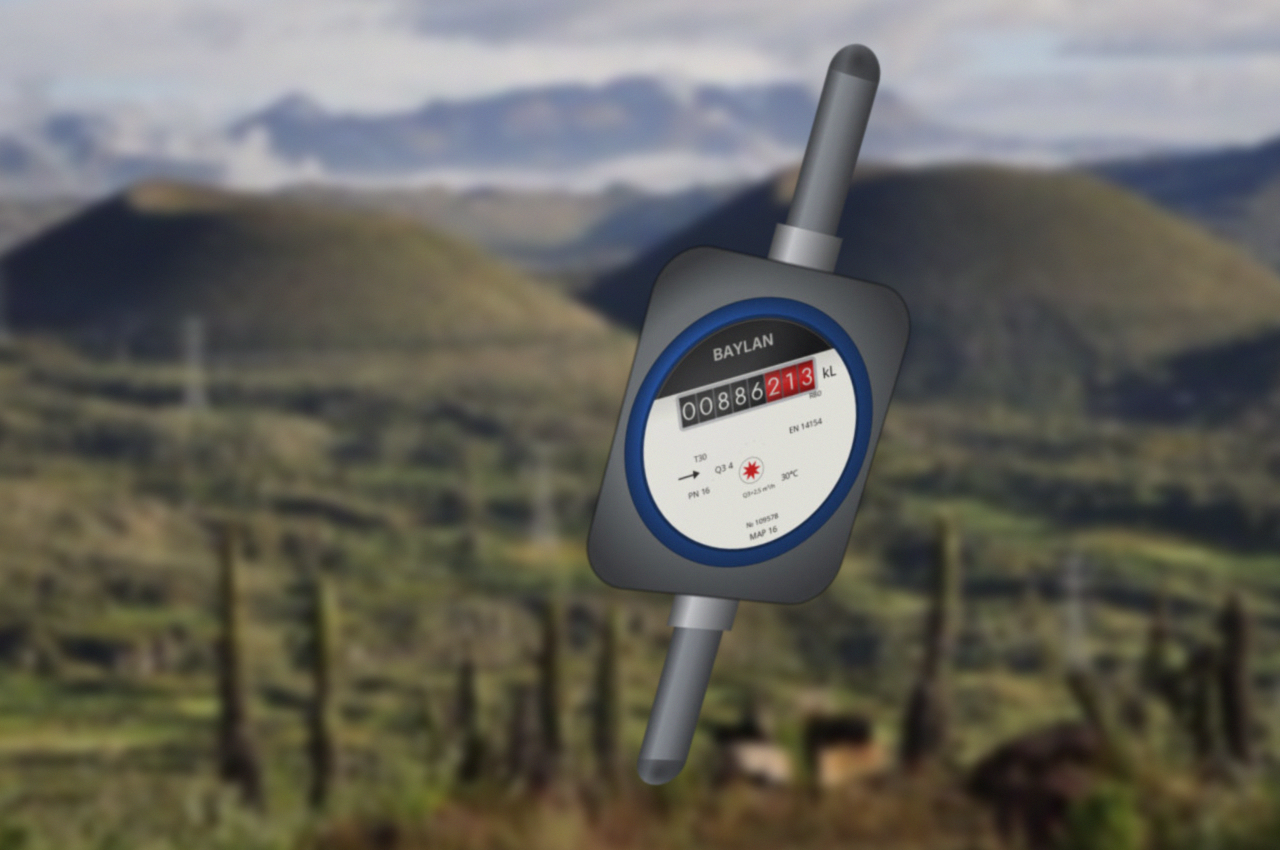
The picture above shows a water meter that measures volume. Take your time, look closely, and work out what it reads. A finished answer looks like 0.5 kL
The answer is 886.213 kL
